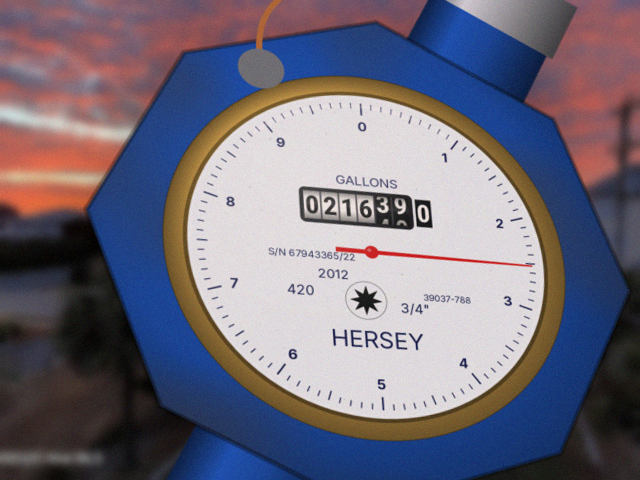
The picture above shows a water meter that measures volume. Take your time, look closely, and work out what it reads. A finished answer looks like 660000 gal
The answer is 216392.5 gal
